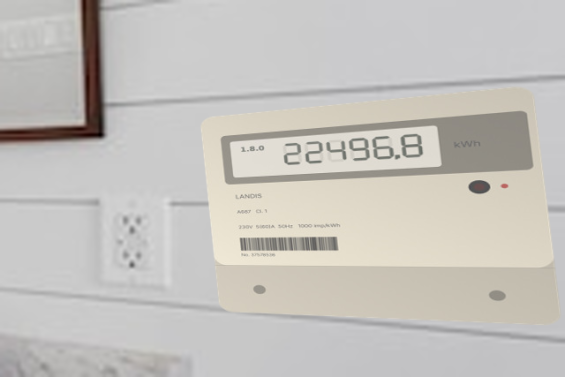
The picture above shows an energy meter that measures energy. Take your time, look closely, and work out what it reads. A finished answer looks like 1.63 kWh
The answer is 22496.8 kWh
